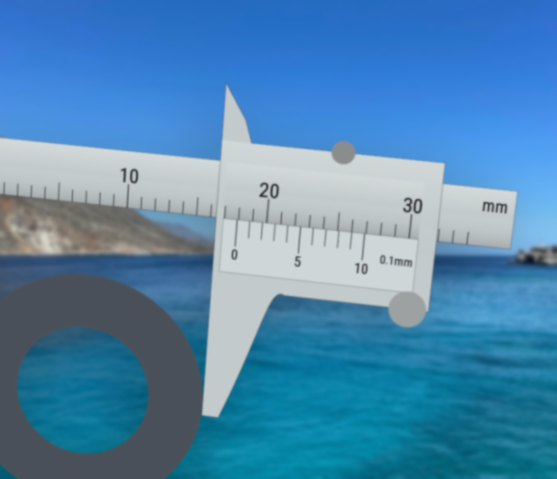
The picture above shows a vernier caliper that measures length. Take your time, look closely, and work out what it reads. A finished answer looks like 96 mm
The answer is 17.9 mm
